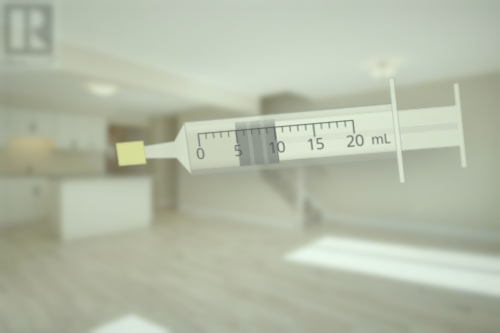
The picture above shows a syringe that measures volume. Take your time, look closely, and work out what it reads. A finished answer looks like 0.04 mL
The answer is 5 mL
